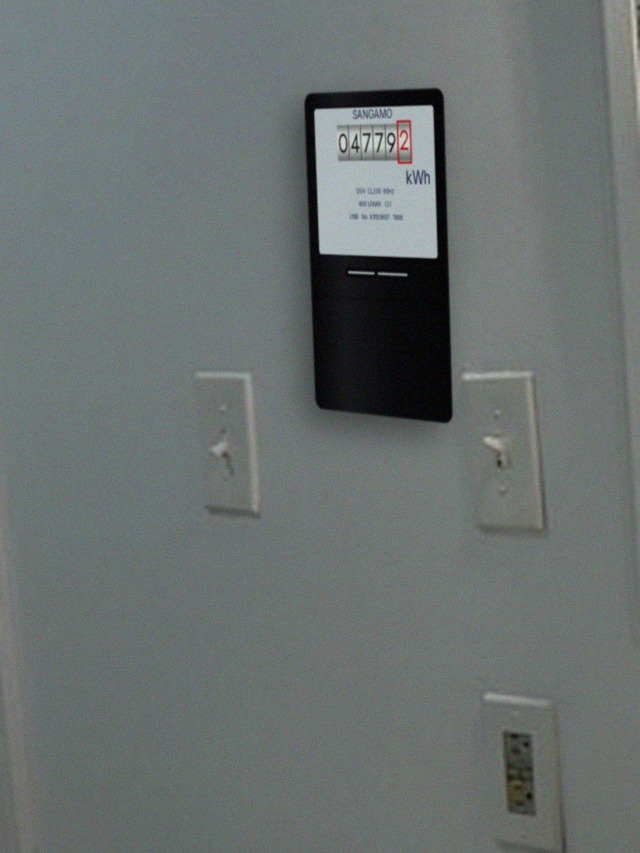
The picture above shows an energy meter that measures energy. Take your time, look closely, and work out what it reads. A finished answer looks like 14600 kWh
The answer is 4779.2 kWh
